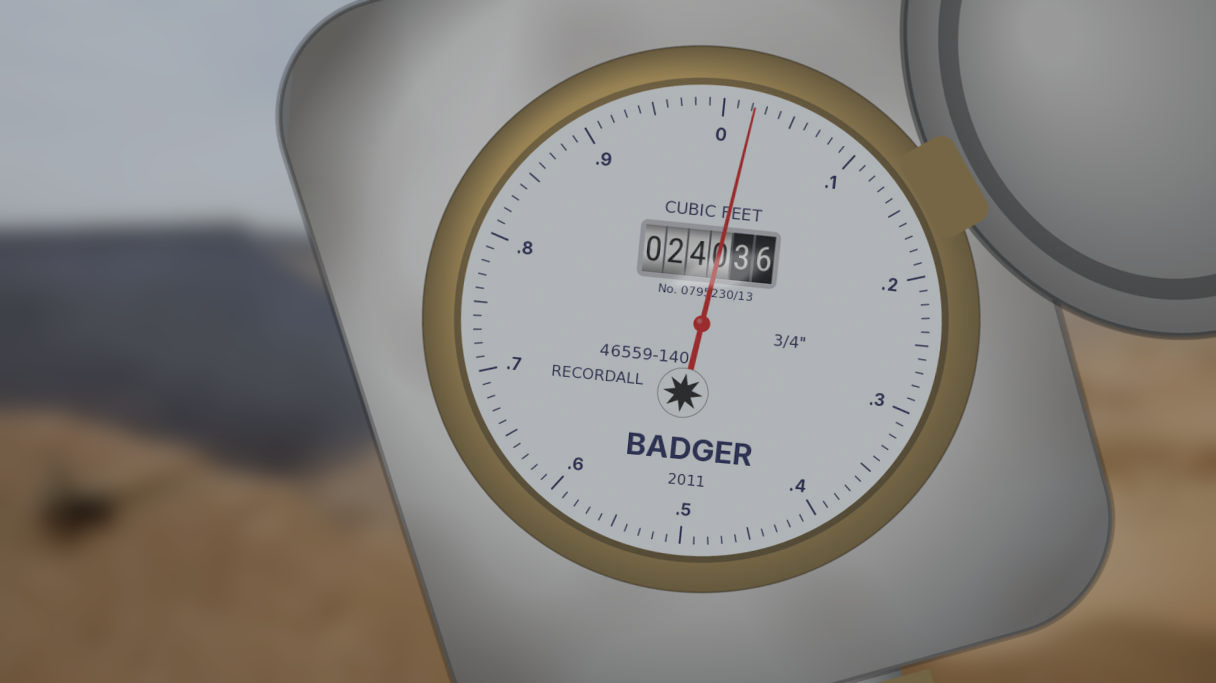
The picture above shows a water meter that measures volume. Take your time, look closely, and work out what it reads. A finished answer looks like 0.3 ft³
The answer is 24036.02 ft³
